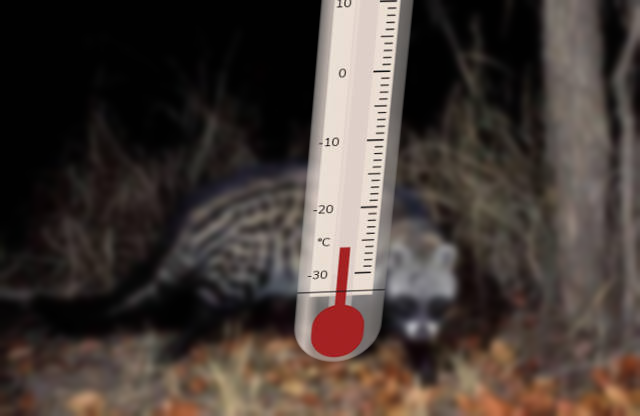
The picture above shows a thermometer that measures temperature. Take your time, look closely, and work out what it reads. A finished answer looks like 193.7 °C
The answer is -26 °C
